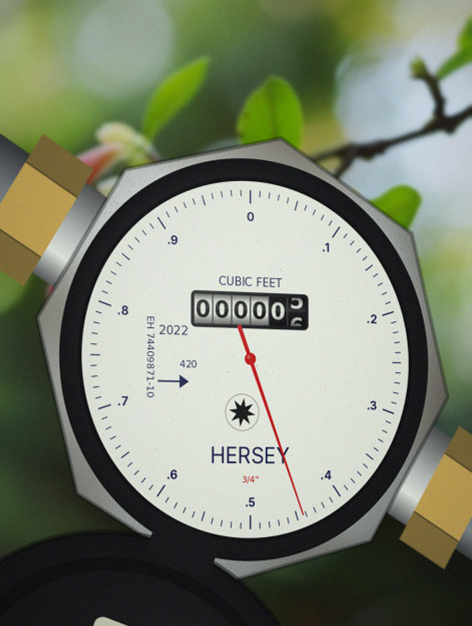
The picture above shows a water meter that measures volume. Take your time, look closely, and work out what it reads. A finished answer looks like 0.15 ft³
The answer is 5.44 ft³
